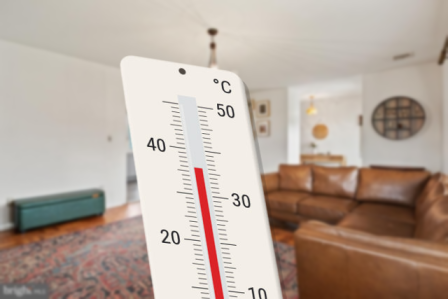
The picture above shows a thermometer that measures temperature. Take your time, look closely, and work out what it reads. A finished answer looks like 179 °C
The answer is 36 °C
